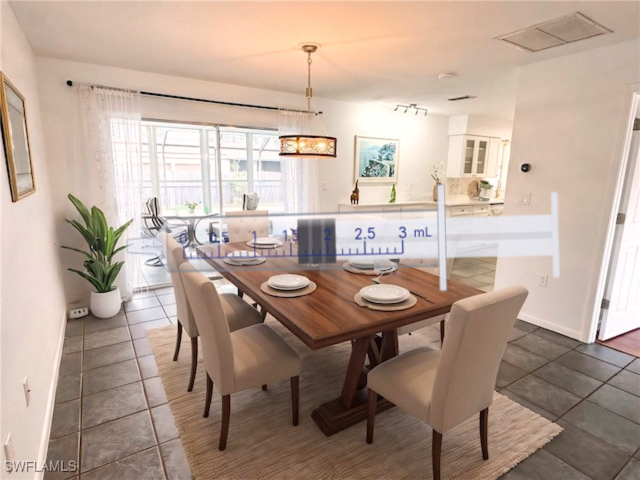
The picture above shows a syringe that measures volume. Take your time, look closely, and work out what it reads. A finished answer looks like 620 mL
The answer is 1.6 mL
